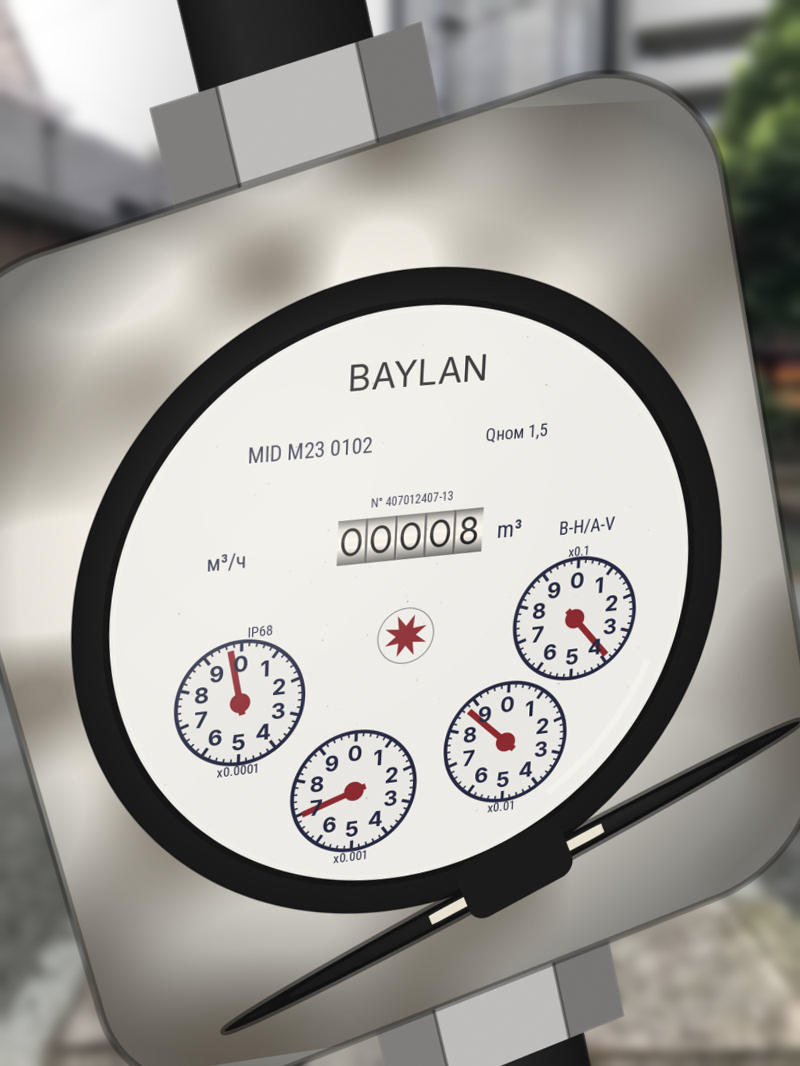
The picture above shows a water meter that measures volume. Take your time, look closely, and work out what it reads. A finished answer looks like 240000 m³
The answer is 8.3869 m³
